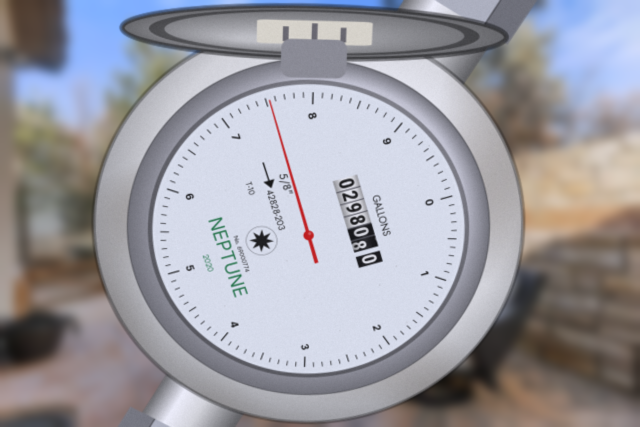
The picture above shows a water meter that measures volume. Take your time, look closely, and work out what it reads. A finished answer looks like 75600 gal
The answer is 298077.5 gal
